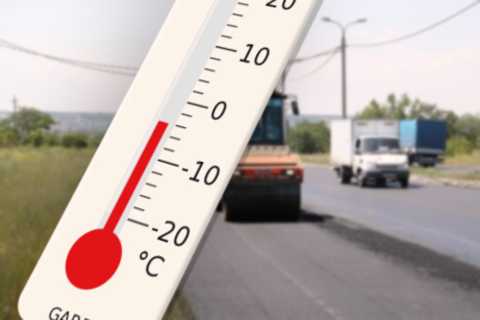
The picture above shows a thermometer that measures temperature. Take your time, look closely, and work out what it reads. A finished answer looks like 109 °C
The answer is -4 °C
